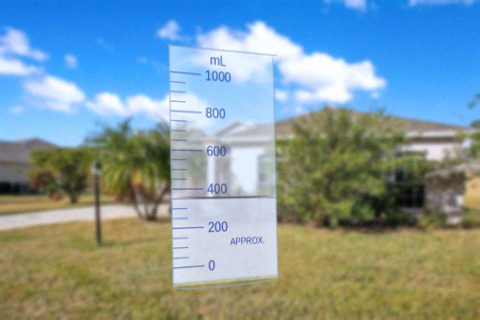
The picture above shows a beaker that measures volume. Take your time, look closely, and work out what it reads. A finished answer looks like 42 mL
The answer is 350 mL
